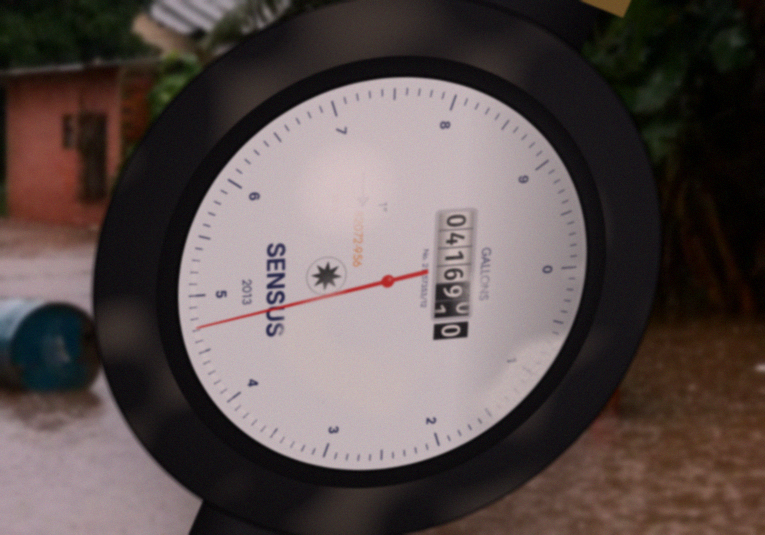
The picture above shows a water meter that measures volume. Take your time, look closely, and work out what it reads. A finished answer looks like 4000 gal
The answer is 416904.7 gal
